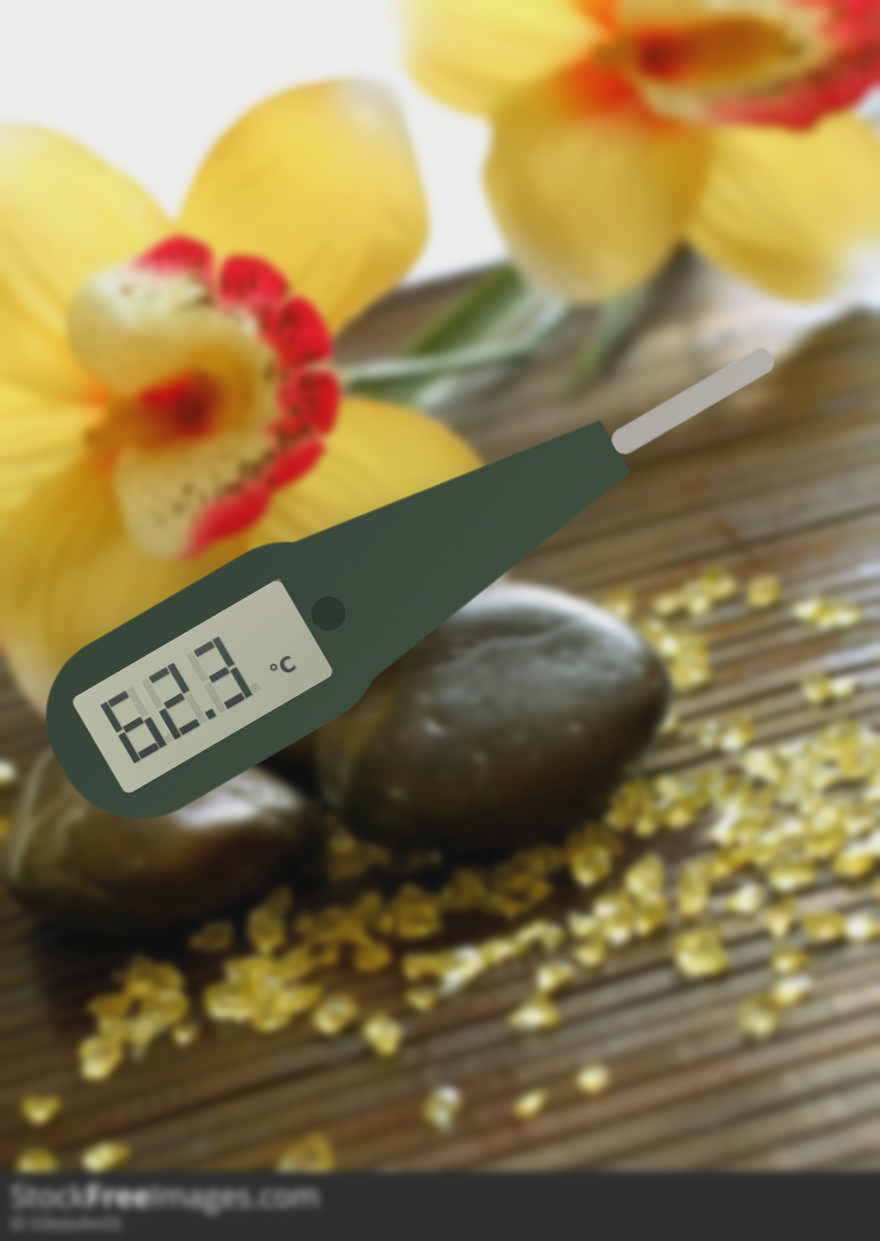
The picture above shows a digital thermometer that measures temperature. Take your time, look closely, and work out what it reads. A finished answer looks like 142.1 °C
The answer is 62.3 °C
